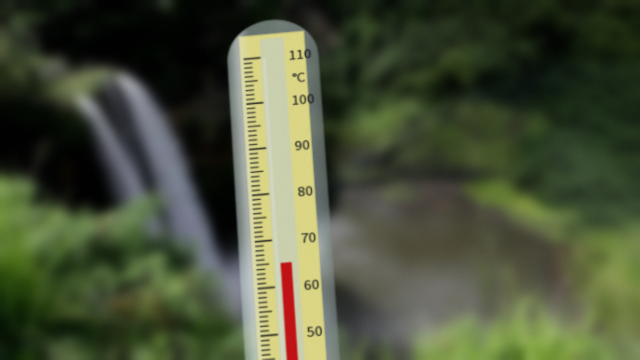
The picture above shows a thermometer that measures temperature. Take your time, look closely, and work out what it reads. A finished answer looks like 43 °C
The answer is 65 °C
